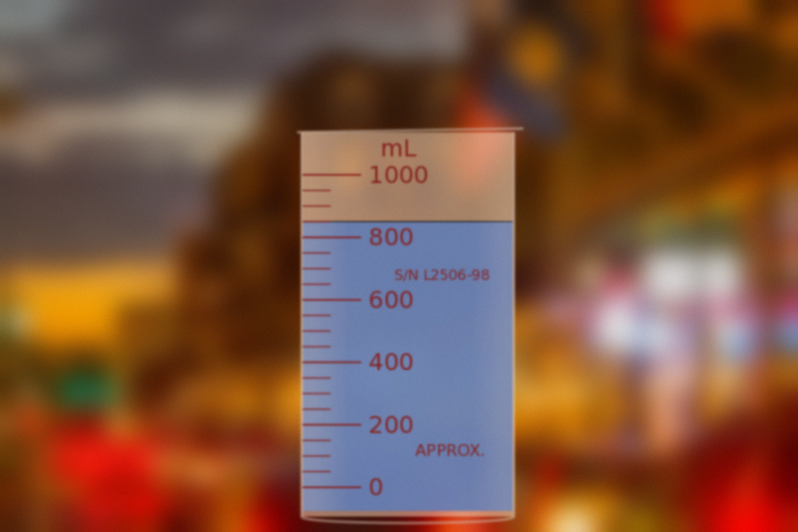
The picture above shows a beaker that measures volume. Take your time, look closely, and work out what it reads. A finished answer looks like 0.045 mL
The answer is 850 mL
